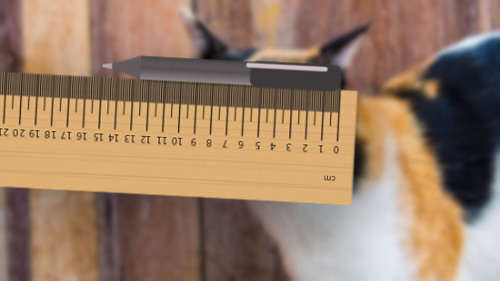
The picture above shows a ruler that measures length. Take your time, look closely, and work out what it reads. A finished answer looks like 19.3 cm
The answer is 15 cm
